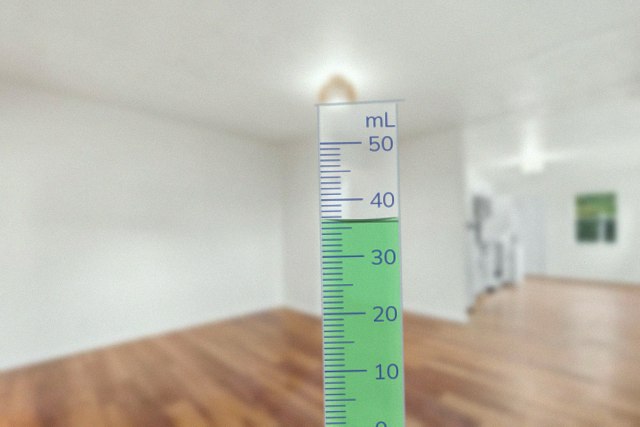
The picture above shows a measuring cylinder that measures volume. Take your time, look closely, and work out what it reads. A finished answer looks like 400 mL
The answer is 36 mL
